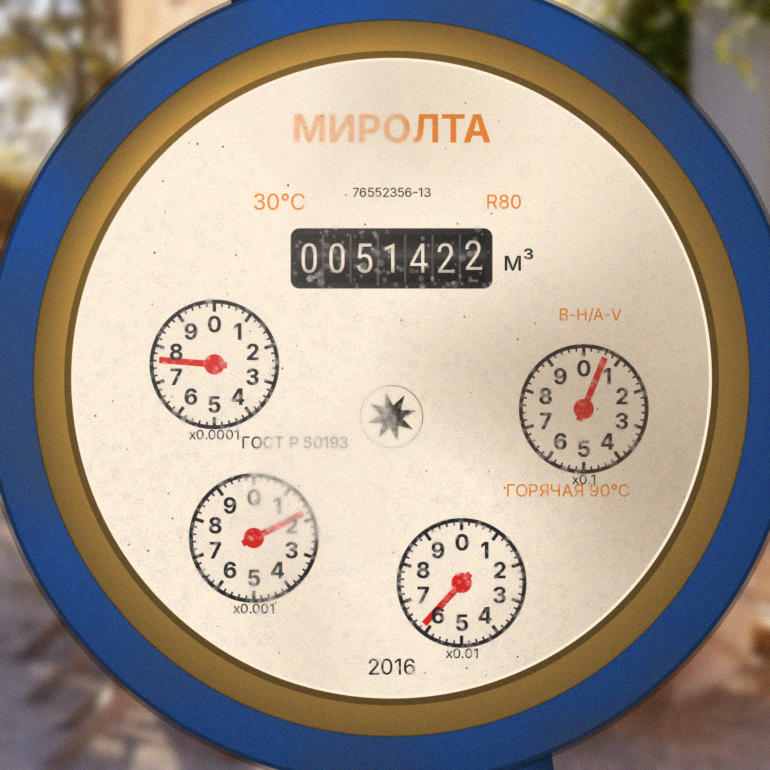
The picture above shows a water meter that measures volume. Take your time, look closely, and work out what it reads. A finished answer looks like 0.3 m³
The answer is 51422.0617 m³
